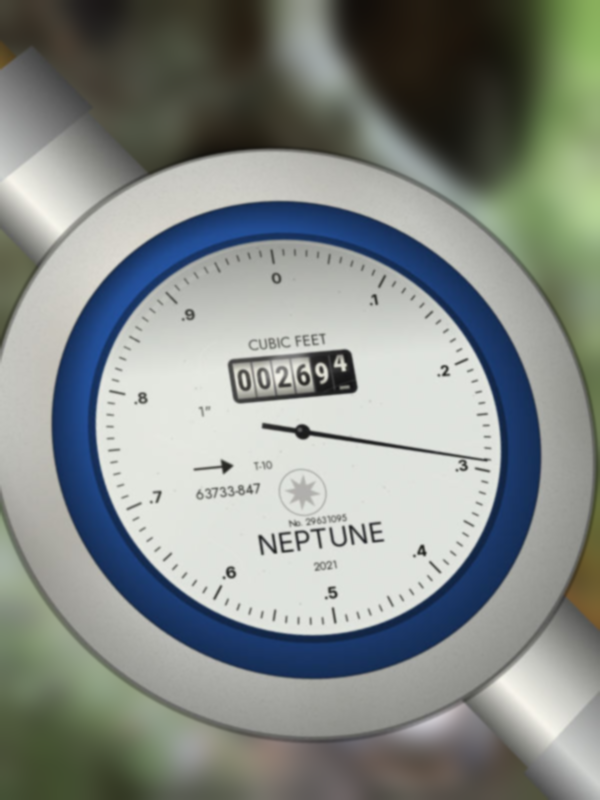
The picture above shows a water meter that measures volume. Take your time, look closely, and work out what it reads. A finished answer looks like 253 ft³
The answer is 2694.29 ft³
